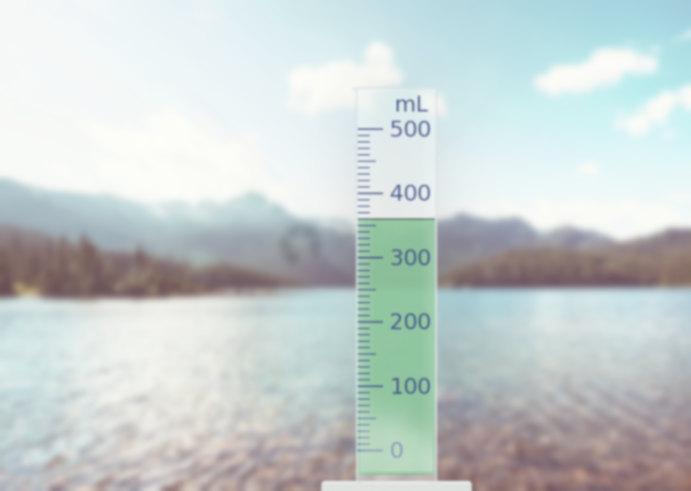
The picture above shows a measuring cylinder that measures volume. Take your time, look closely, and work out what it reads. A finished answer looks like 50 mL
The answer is 360 mL
